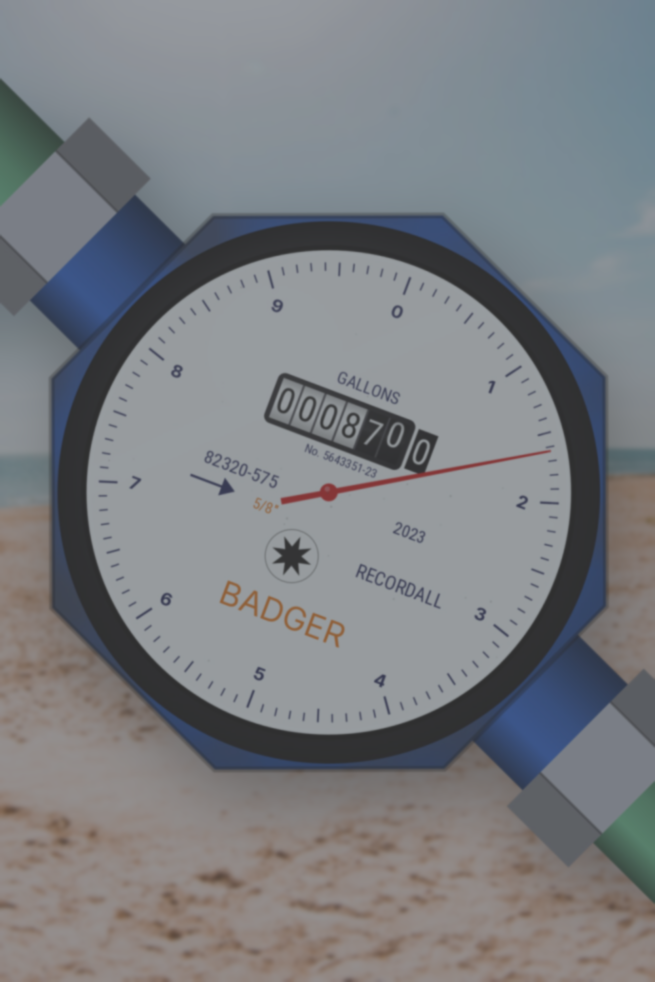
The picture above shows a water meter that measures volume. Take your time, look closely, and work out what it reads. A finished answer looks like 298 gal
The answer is 8701.6 gal
